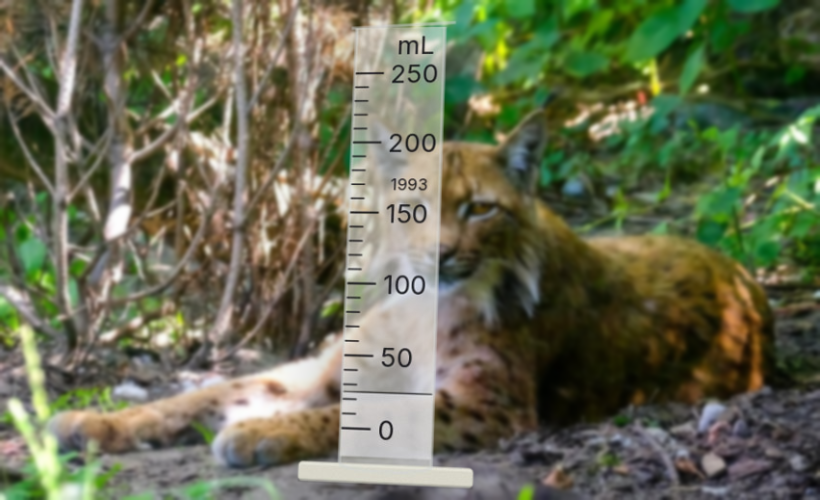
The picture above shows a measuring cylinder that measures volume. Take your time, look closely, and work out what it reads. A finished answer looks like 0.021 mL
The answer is 25 mL
